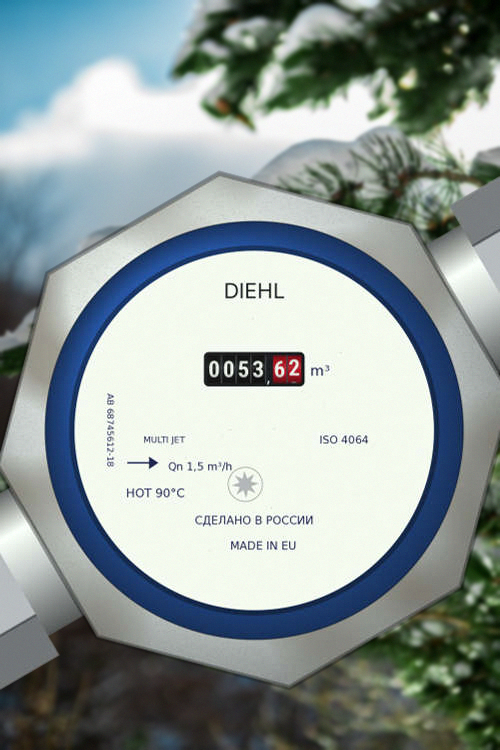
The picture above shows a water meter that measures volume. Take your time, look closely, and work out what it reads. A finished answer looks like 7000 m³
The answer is 53.62 m³
